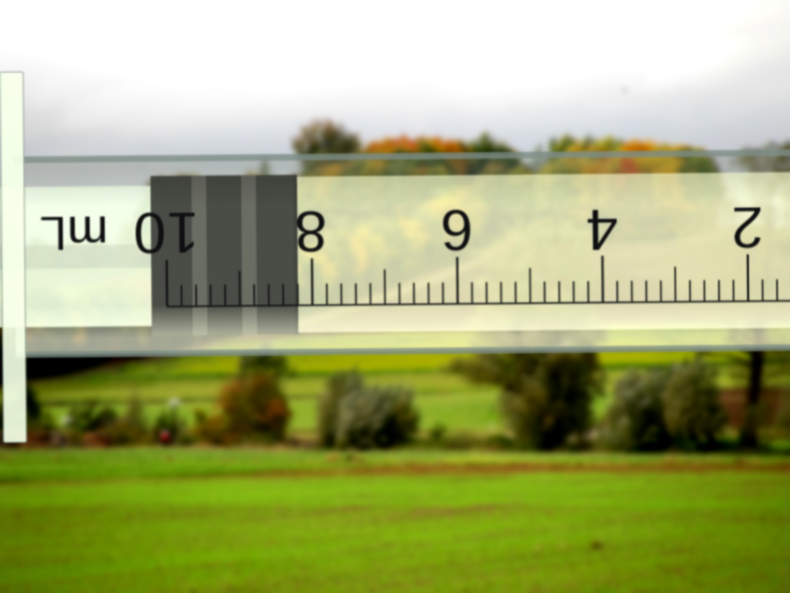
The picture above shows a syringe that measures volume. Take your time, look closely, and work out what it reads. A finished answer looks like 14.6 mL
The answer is 8.2 mL
